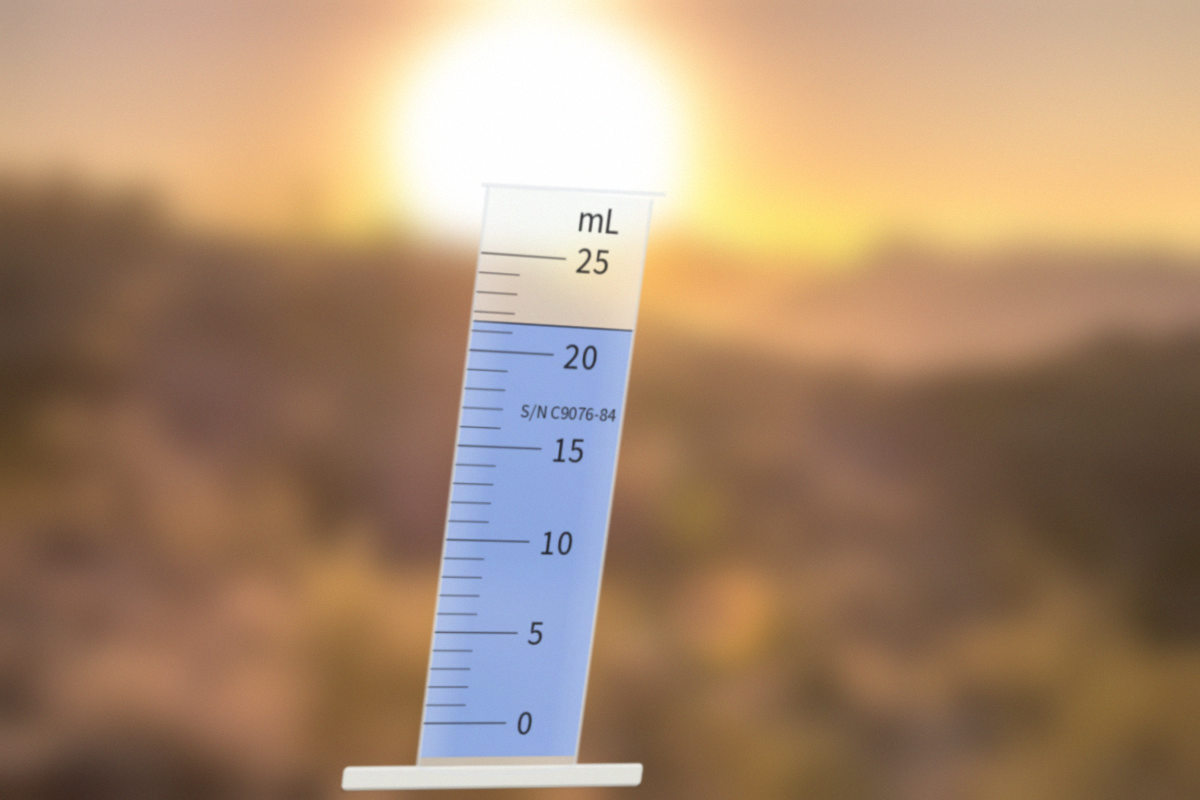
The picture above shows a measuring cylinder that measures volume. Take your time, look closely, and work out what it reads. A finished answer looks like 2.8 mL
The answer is 21.5 mL
